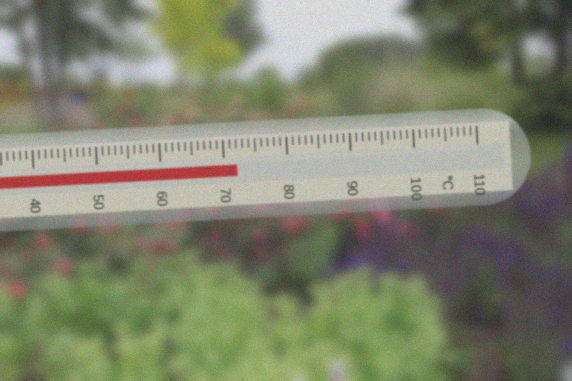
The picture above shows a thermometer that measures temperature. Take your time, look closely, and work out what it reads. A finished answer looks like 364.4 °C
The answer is 72 °C
